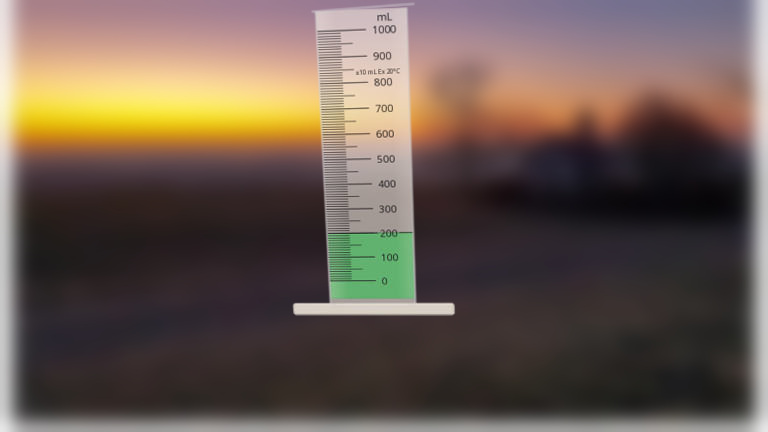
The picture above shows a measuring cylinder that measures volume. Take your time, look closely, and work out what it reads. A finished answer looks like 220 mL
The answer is 200 mL
